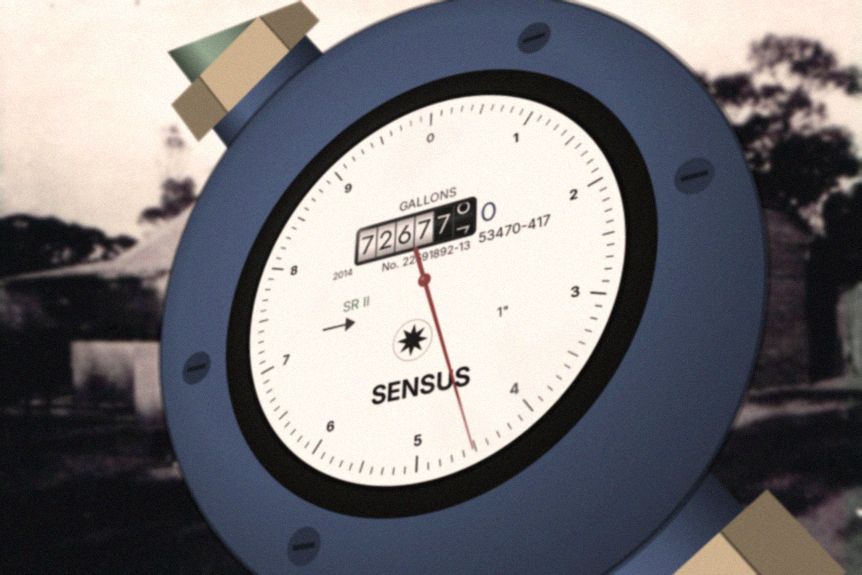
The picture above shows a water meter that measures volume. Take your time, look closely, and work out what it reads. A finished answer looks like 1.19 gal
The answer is 7267764.5 gal
